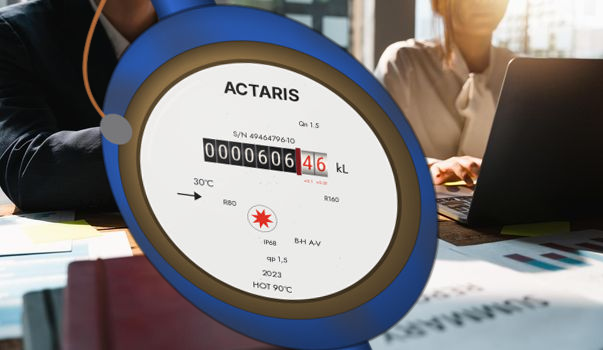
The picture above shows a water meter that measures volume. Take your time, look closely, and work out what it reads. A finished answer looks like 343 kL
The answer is 606.46 kL
